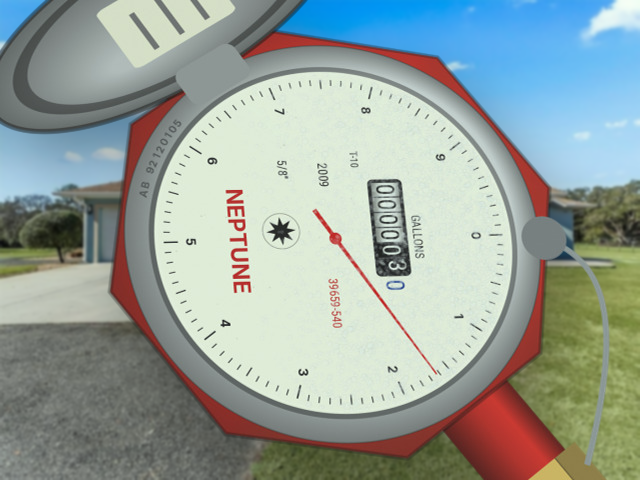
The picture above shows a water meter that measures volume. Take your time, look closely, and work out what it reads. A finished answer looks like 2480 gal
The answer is 31.6 gal
